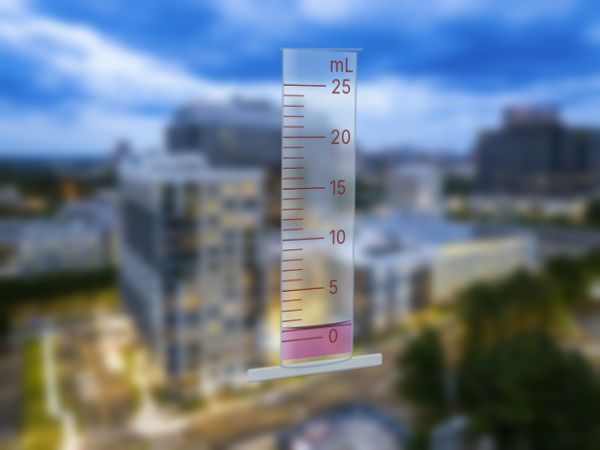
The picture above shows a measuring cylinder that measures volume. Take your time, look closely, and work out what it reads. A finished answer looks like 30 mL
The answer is 1 mL
